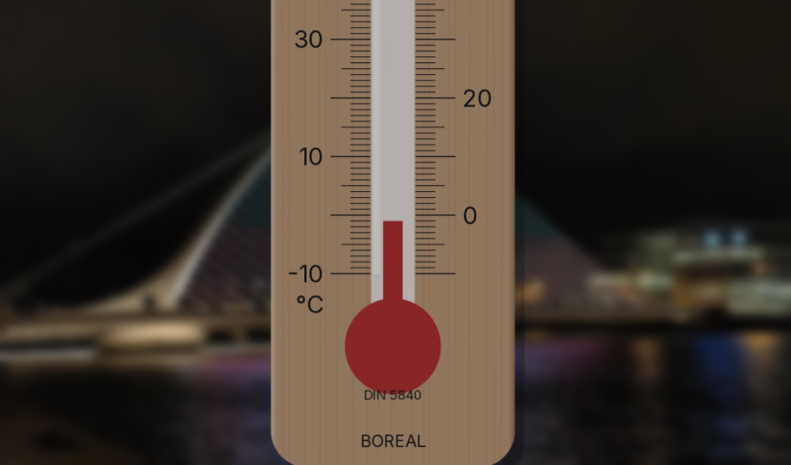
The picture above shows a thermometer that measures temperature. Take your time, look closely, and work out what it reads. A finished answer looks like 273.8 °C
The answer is -1 °C
